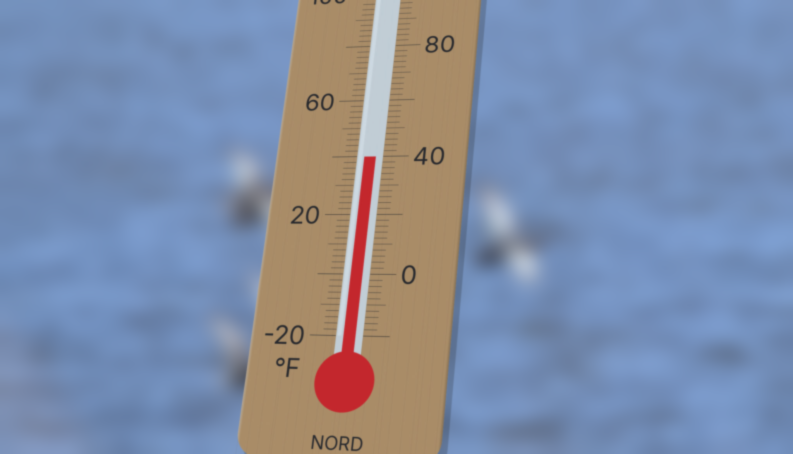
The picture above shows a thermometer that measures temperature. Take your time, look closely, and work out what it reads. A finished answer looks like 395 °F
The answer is 40 °F
